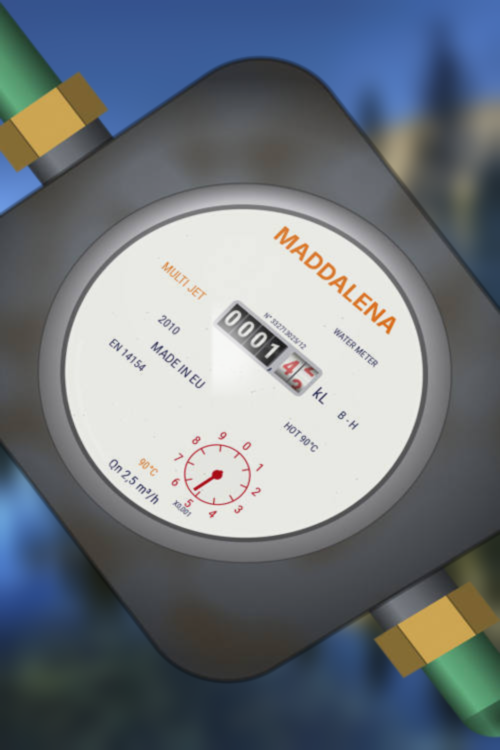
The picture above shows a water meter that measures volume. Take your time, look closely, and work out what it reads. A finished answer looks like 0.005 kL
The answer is 1.425 kL
